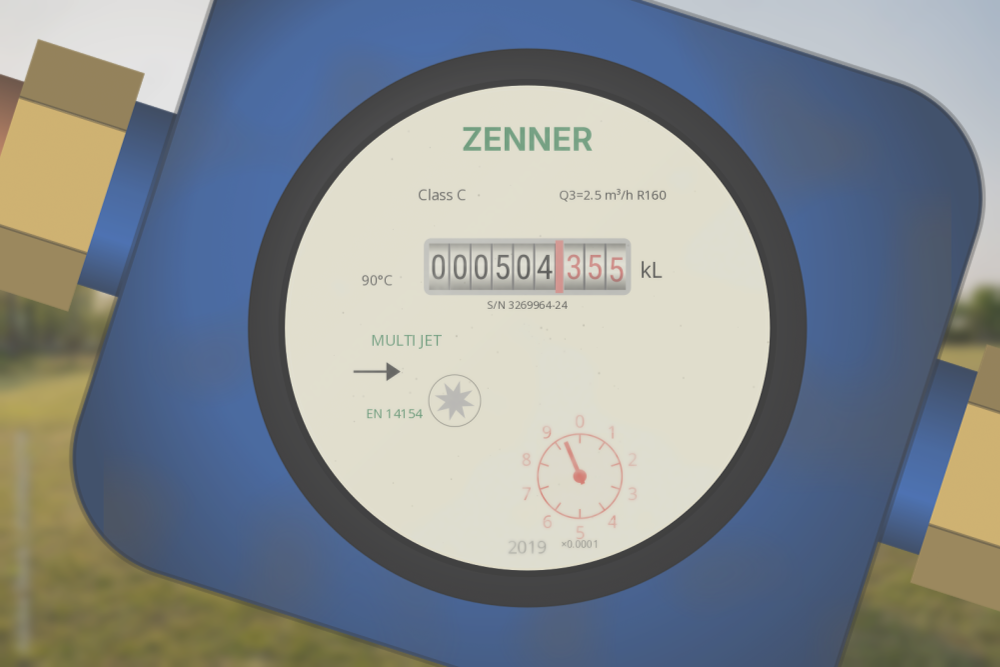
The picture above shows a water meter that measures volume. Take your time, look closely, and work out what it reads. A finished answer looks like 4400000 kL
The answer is 504.3549 kL
